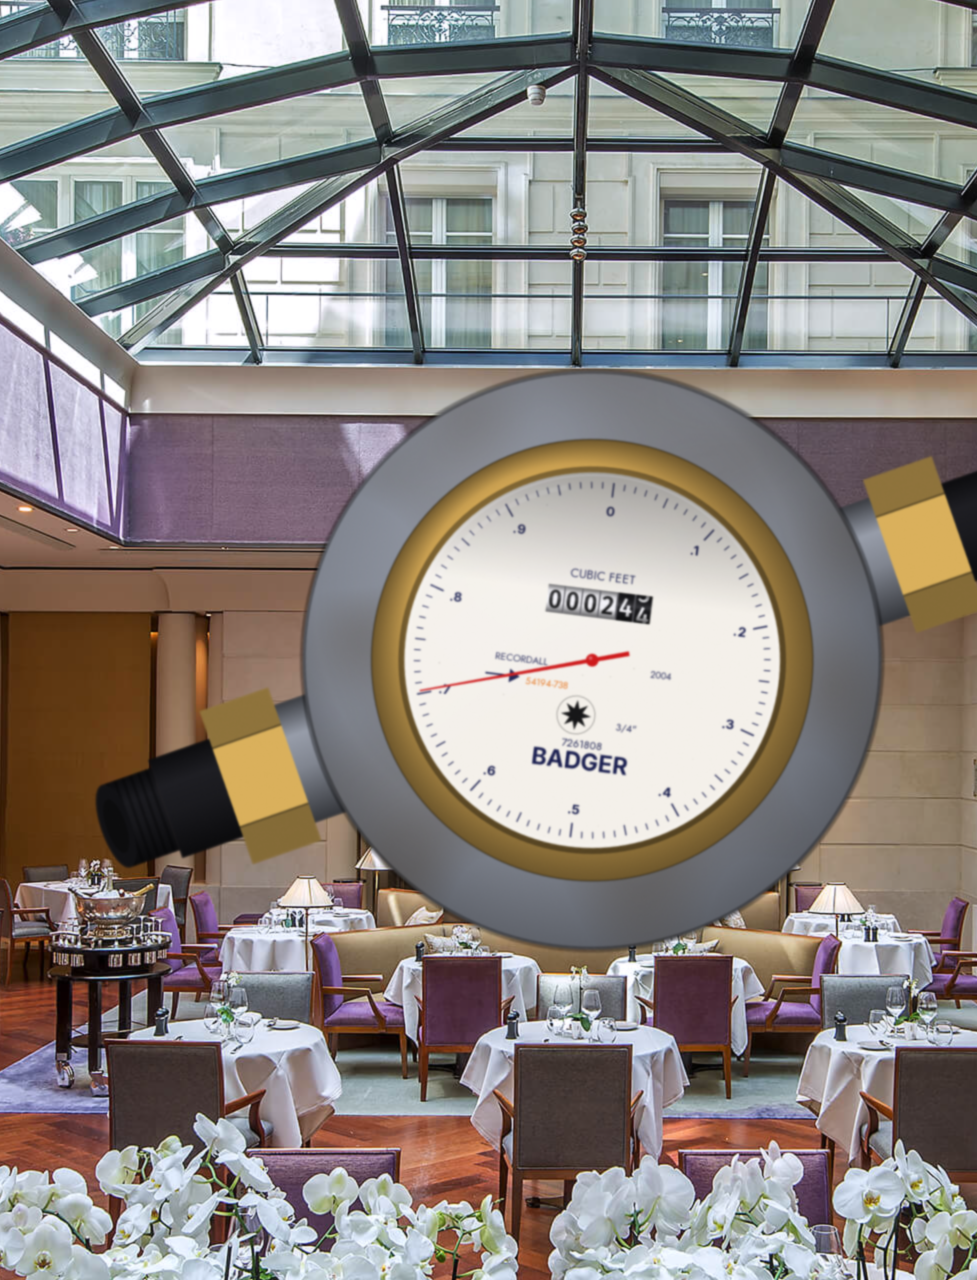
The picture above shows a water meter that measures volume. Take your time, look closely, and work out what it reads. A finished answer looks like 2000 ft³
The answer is 243.70 ft³
